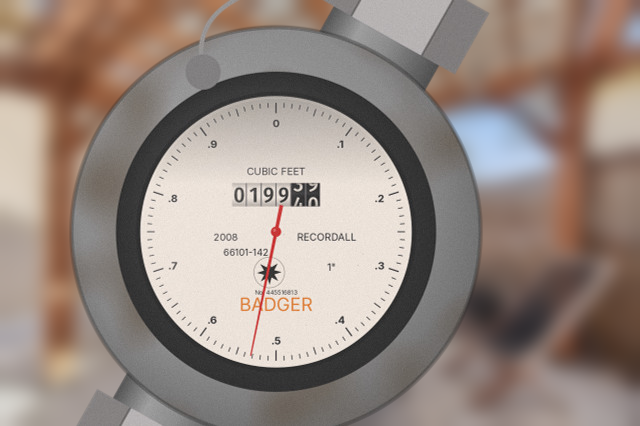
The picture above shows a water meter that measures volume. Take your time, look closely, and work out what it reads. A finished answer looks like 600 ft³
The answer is 19939.53 ft³
